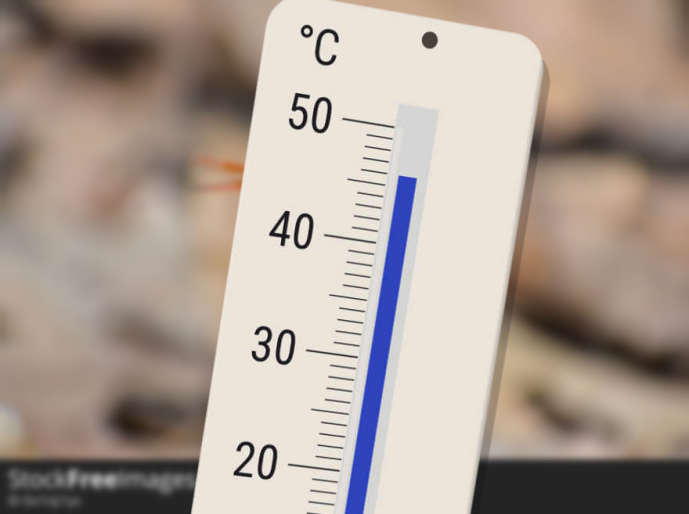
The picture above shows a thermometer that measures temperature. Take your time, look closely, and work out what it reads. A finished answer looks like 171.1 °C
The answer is 46 °C
